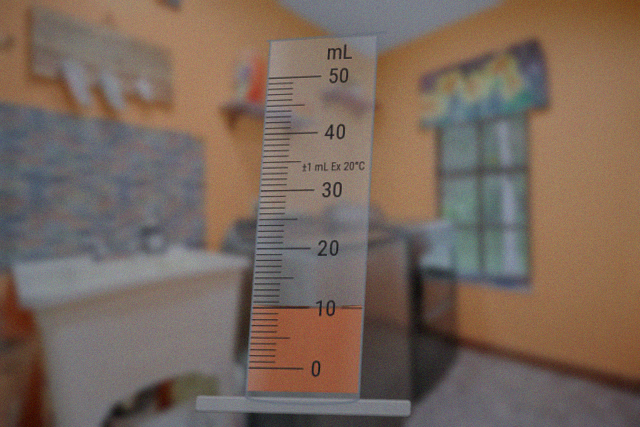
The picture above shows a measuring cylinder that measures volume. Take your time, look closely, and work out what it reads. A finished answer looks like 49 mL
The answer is 10 mL
